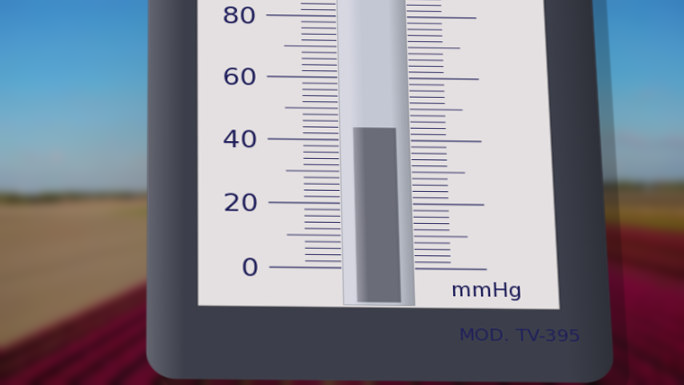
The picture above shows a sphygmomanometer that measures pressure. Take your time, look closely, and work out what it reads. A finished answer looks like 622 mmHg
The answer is 44 mmHg
